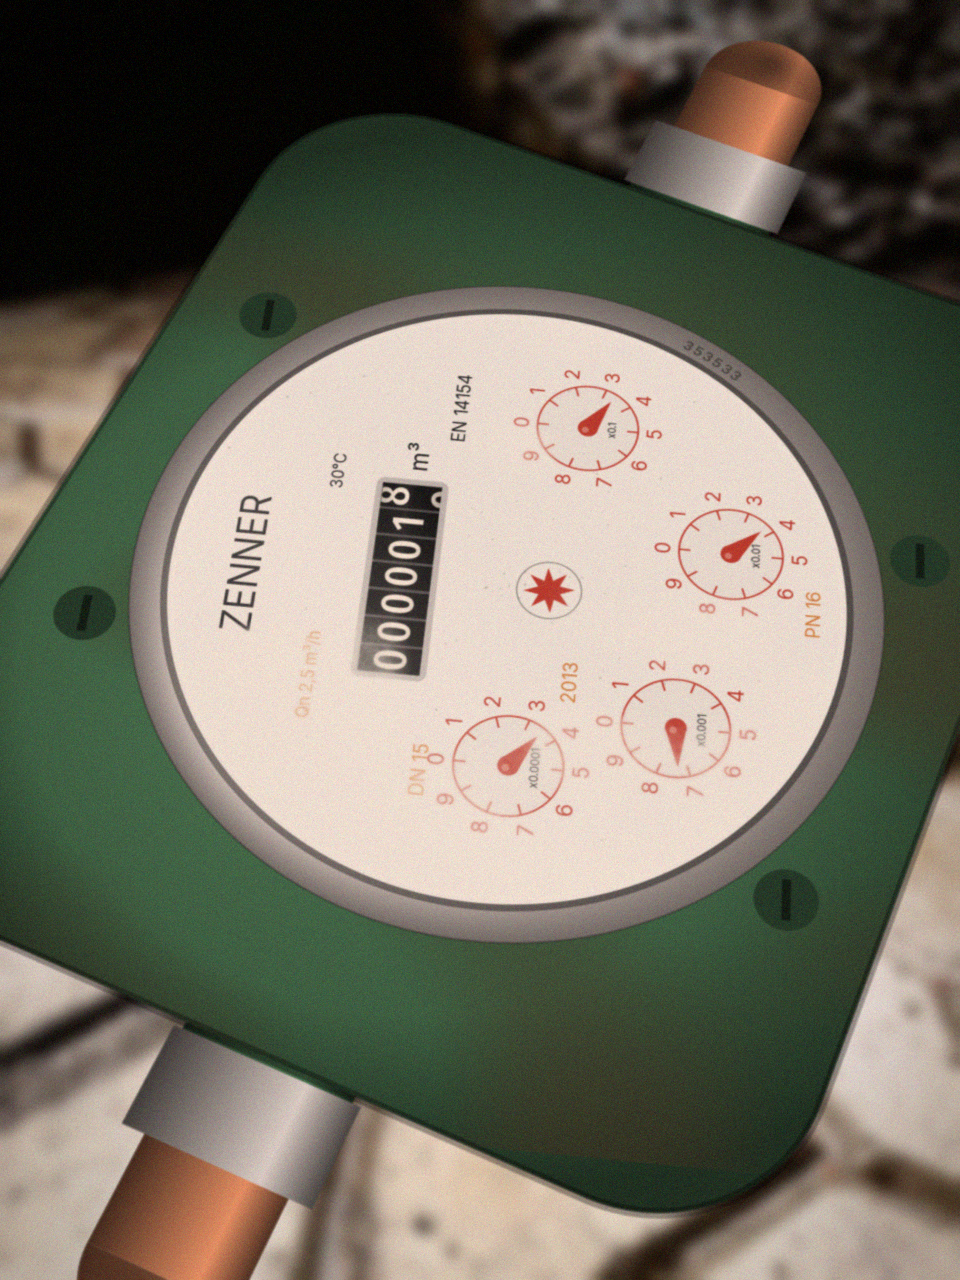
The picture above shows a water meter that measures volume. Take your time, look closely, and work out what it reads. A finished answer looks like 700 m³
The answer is 18.3373 m³
